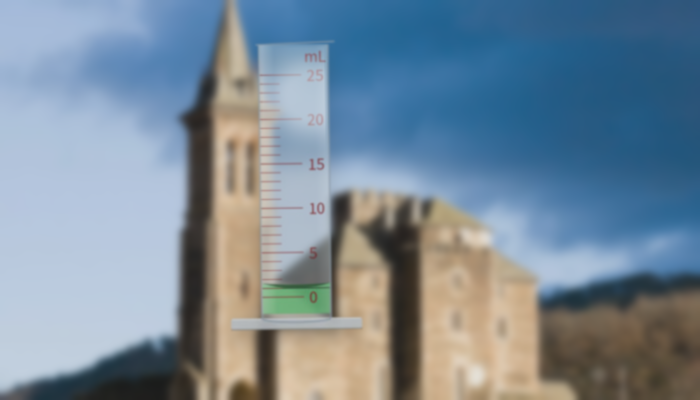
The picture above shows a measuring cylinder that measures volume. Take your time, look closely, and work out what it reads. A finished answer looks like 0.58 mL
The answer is 1 mL
